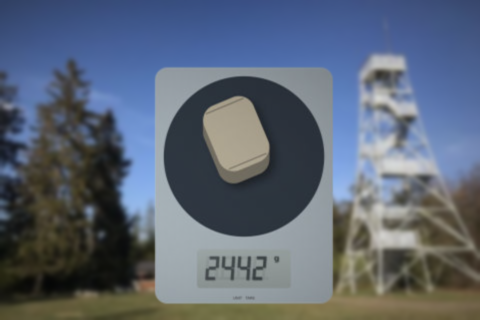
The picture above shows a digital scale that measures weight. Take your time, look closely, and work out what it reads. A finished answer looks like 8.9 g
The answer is 2442 g
